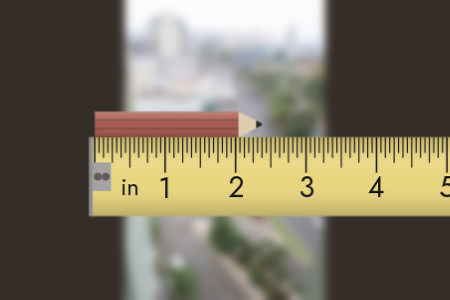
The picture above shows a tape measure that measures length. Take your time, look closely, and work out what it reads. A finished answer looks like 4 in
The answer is 2.375 in
